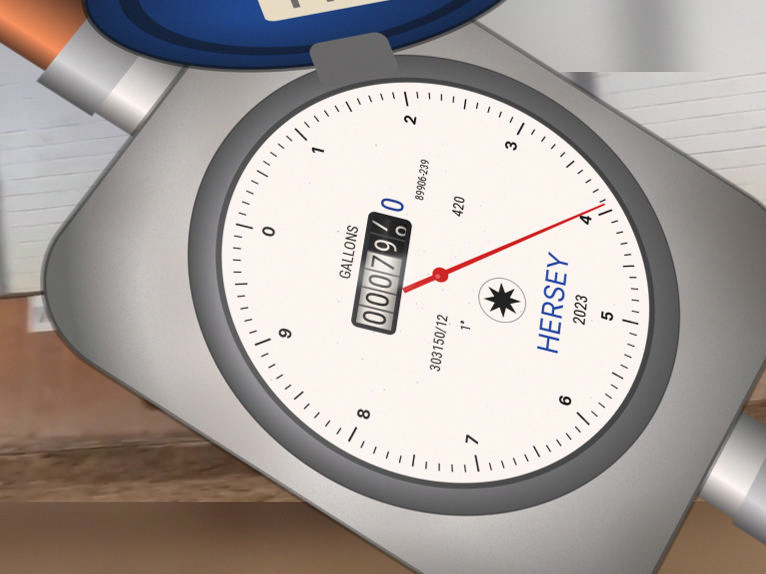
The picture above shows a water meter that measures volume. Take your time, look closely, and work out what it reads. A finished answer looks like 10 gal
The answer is 7973.9 gal
